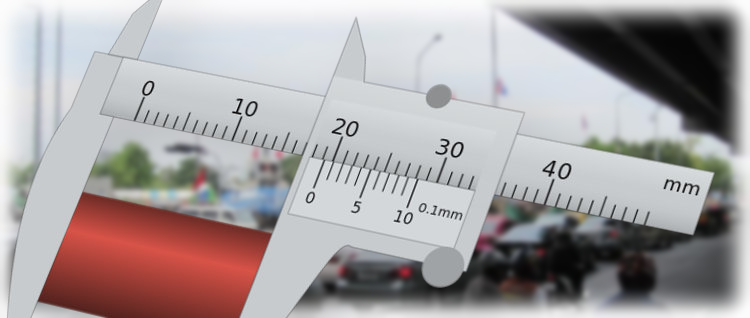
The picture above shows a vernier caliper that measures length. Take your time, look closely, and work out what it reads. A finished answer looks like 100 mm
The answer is 19.2 mm
